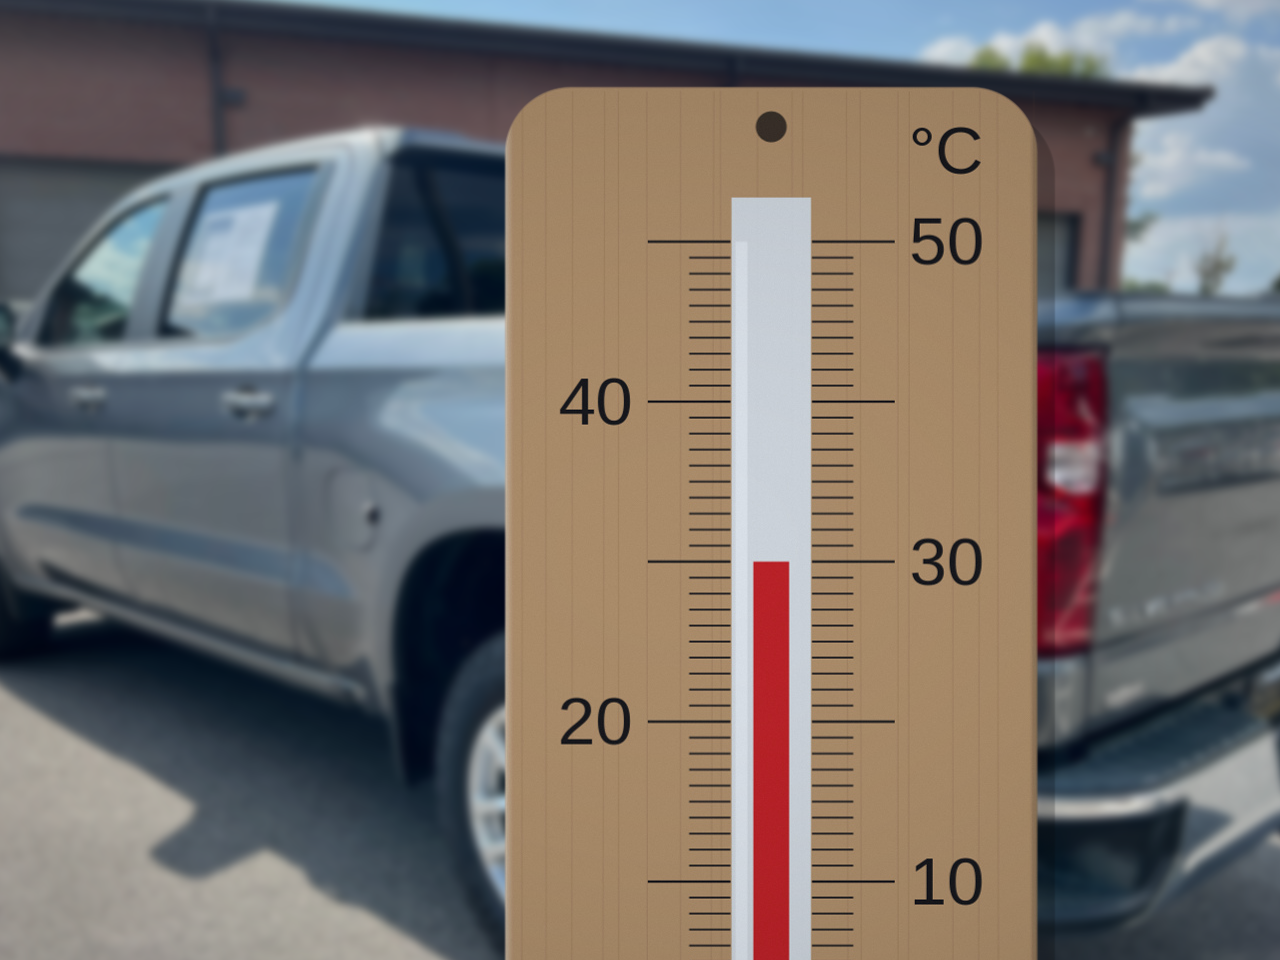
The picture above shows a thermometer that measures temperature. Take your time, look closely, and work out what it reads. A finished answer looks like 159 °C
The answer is 30 °C
